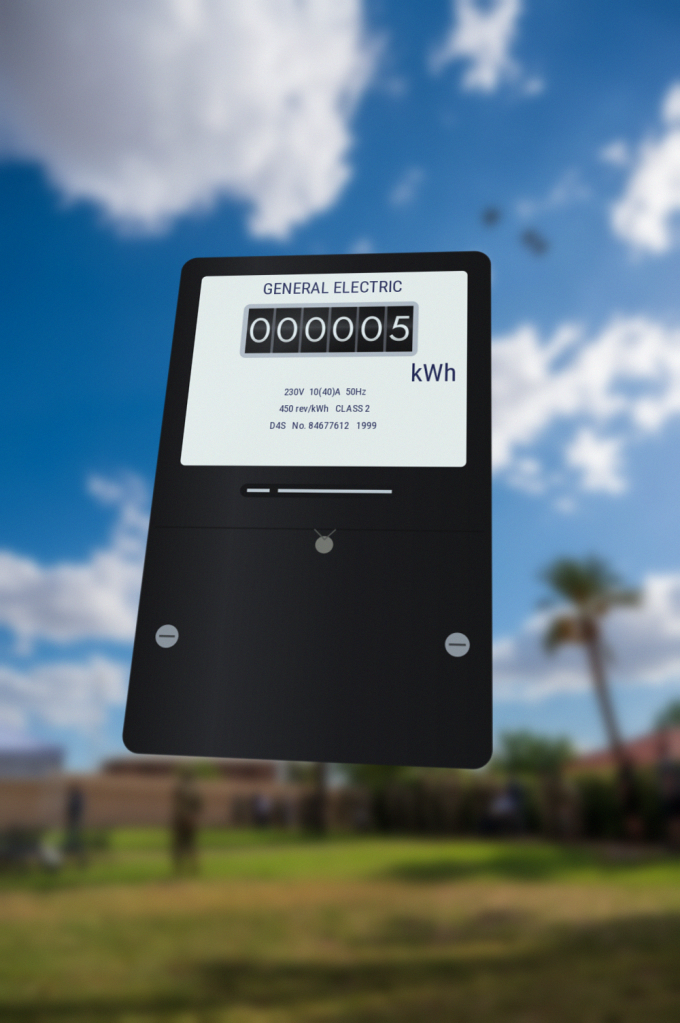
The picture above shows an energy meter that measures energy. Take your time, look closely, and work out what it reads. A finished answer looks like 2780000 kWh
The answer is 5 kWh
